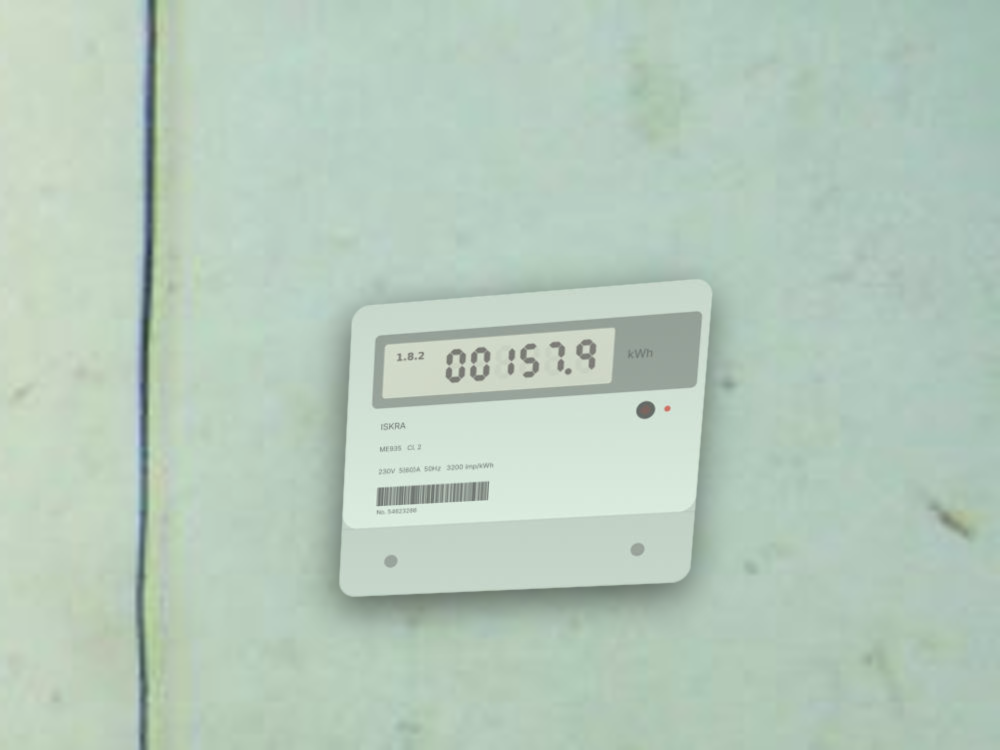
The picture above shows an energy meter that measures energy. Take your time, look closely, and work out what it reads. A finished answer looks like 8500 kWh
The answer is 157.9 kWh
